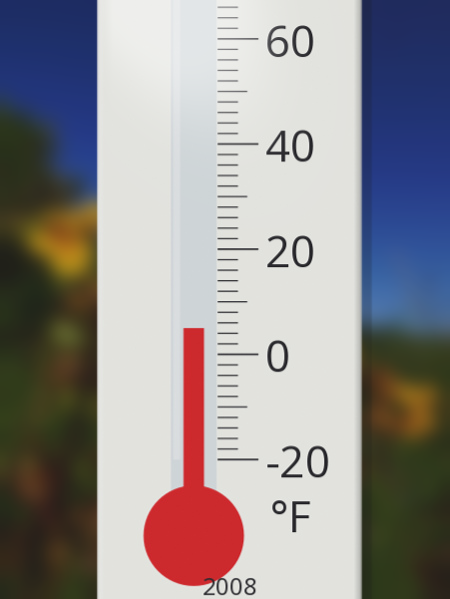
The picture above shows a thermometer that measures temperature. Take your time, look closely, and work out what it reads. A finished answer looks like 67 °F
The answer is 5 °F
